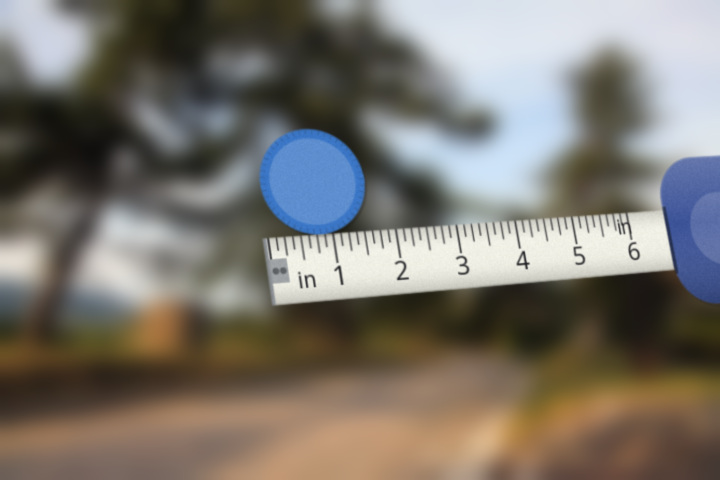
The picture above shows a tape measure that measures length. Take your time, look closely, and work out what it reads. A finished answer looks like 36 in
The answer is 1.625 in
